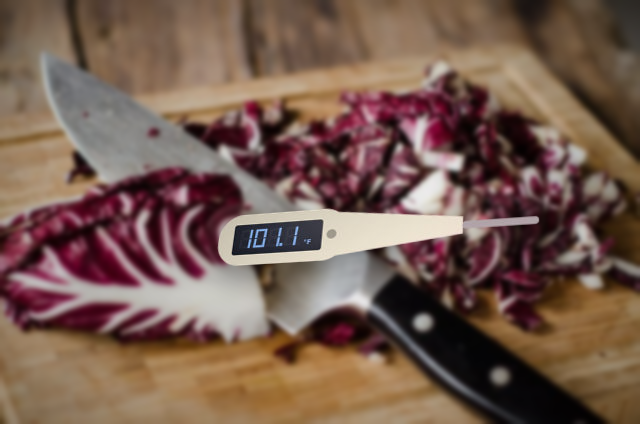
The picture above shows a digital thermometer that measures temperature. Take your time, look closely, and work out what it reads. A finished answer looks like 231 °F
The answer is 101.1 °F
